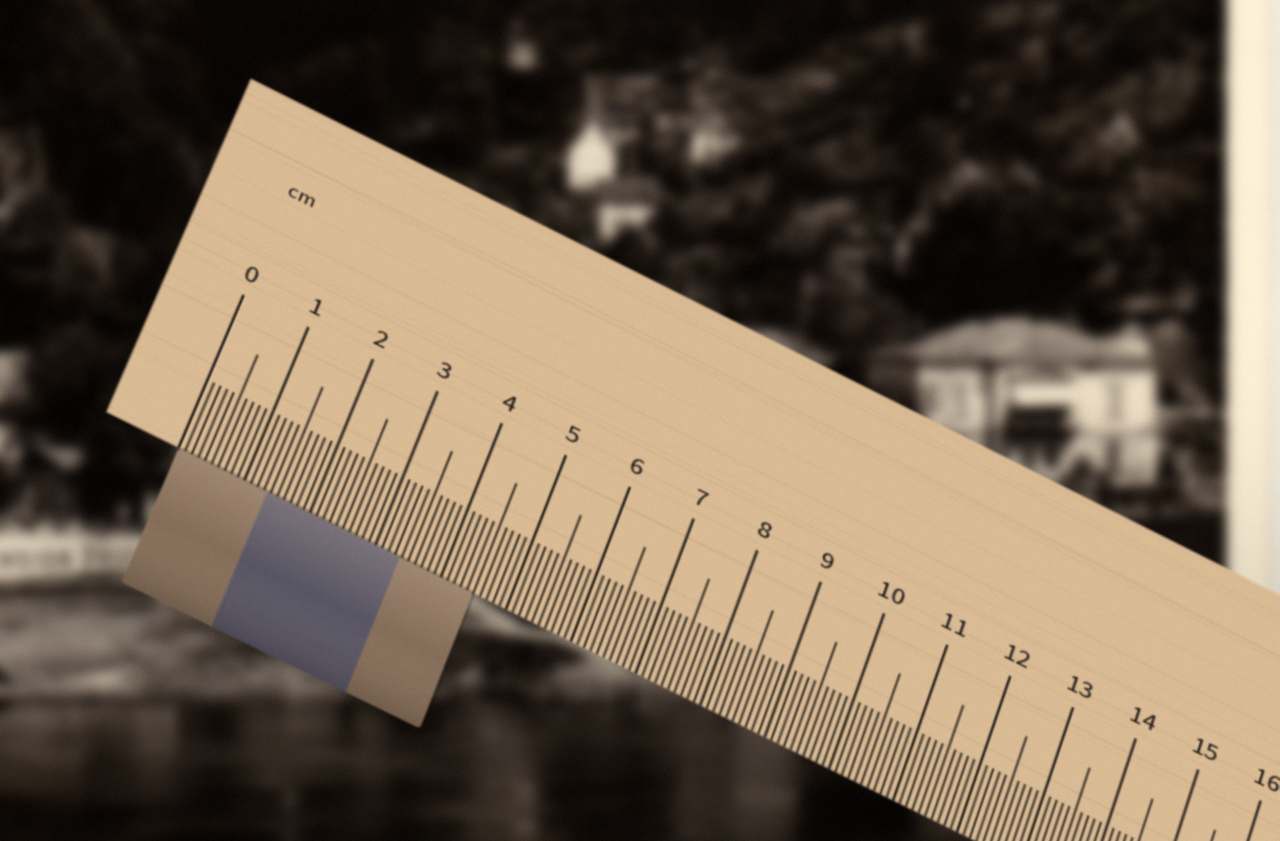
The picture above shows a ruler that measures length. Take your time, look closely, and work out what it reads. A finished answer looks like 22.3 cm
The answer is 4.5 cm
